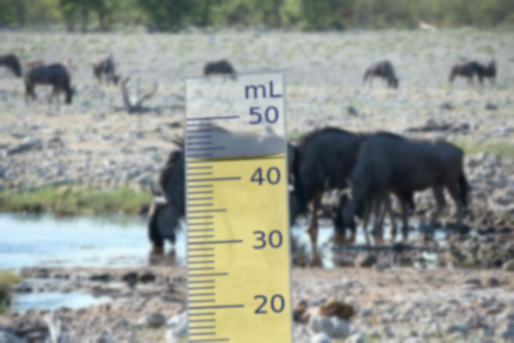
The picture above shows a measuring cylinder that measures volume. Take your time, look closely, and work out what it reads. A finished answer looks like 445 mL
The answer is 43 mL
